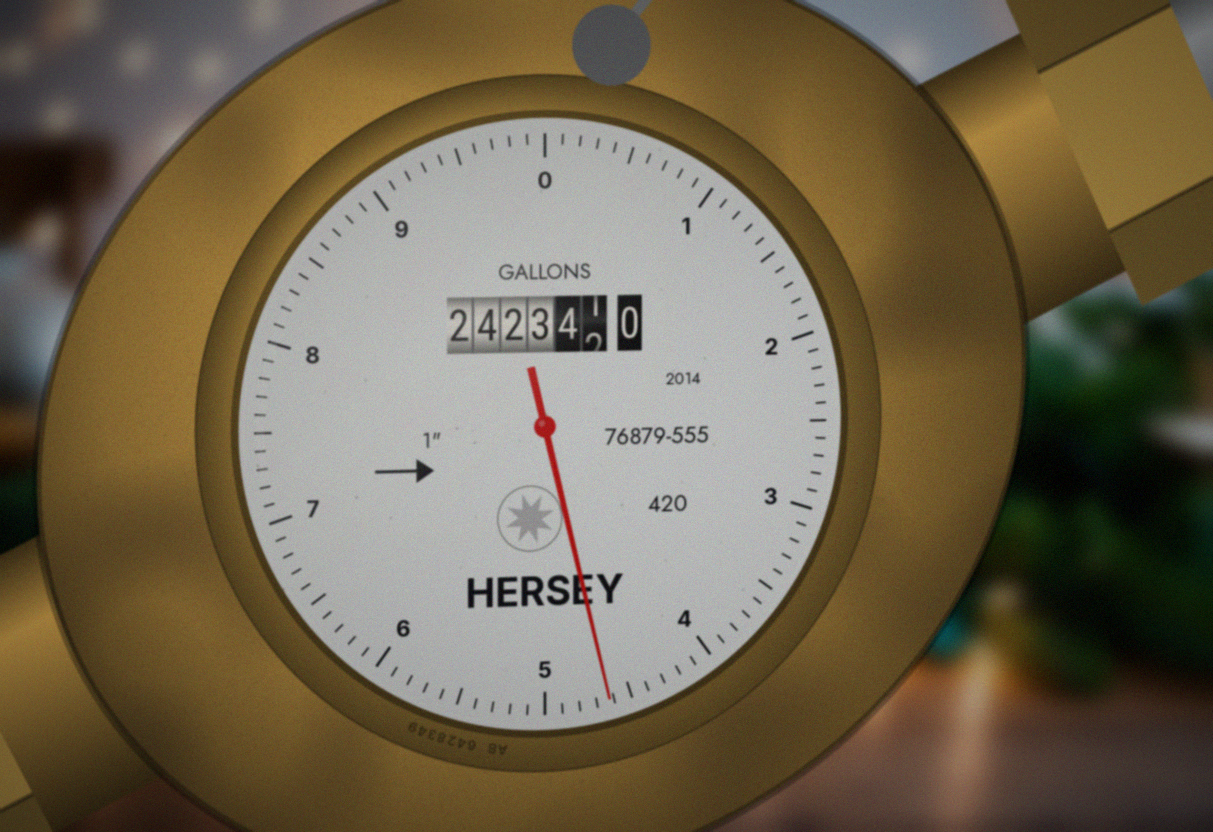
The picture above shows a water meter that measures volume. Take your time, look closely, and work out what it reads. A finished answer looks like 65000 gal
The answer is 2423414.6 gal
